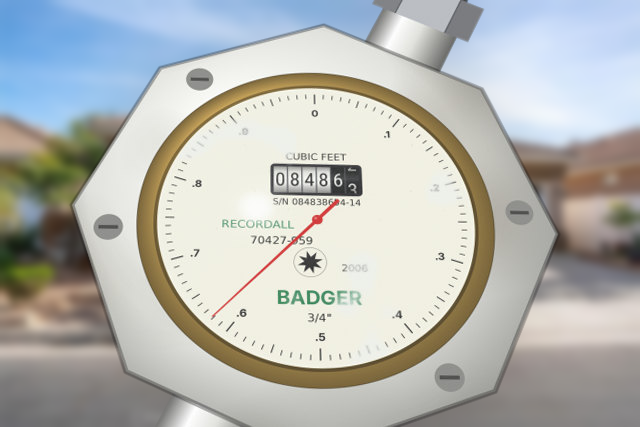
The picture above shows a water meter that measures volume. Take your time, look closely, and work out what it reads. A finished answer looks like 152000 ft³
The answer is 84862.62 ft³
